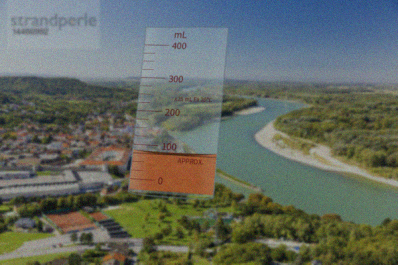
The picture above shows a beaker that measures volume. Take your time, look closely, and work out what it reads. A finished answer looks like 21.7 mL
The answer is 75 mL
